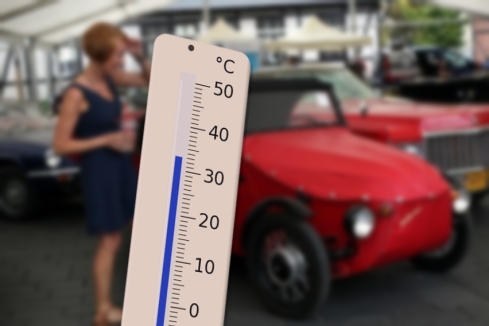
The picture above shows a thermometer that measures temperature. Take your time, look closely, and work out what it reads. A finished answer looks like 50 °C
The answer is 33 °C
